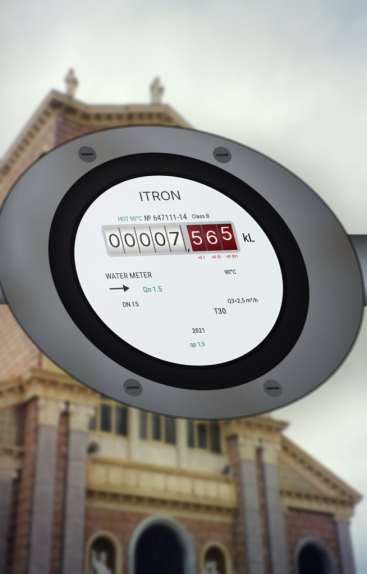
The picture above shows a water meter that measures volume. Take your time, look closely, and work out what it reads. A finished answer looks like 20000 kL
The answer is 7.565 kL
